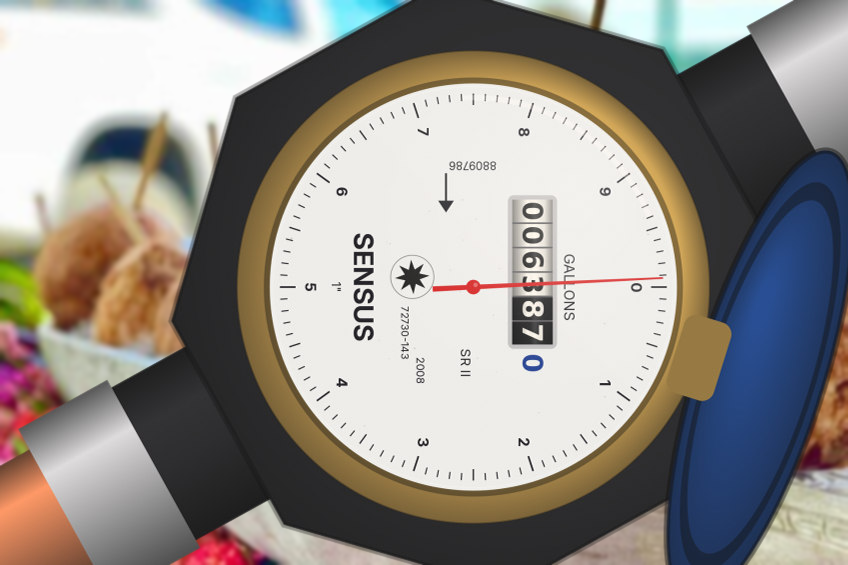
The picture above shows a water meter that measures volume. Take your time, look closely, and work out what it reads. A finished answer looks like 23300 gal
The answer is 63869.9 gal
